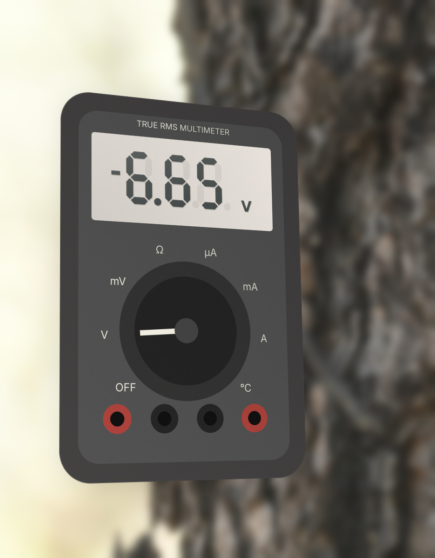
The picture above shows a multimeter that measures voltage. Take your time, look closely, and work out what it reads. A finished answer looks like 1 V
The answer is -6.65 V
